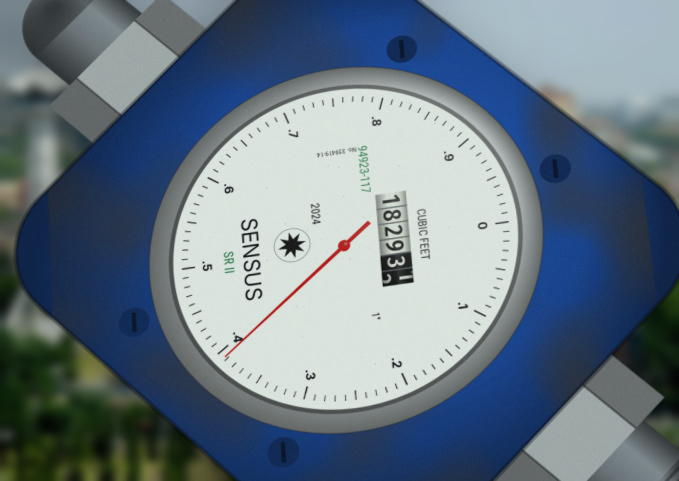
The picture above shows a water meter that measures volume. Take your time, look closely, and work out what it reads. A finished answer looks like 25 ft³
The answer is 182931.39 ft³
